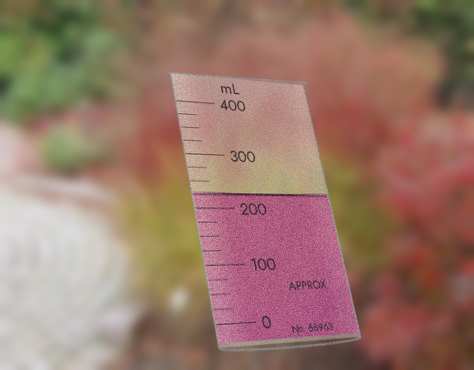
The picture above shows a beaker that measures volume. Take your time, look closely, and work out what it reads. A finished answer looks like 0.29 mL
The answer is 225 mL
